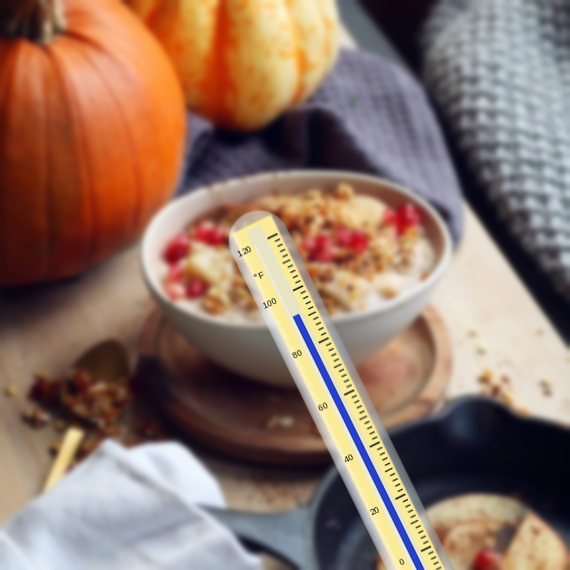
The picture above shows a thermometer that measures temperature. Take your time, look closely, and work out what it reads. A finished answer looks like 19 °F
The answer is 92 °F
